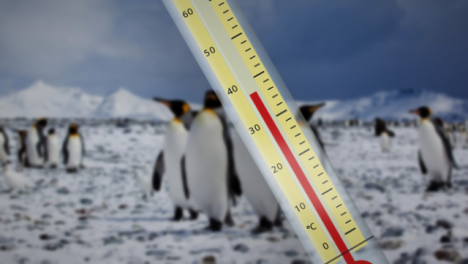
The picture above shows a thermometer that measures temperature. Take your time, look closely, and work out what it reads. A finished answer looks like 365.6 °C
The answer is 37 °C
